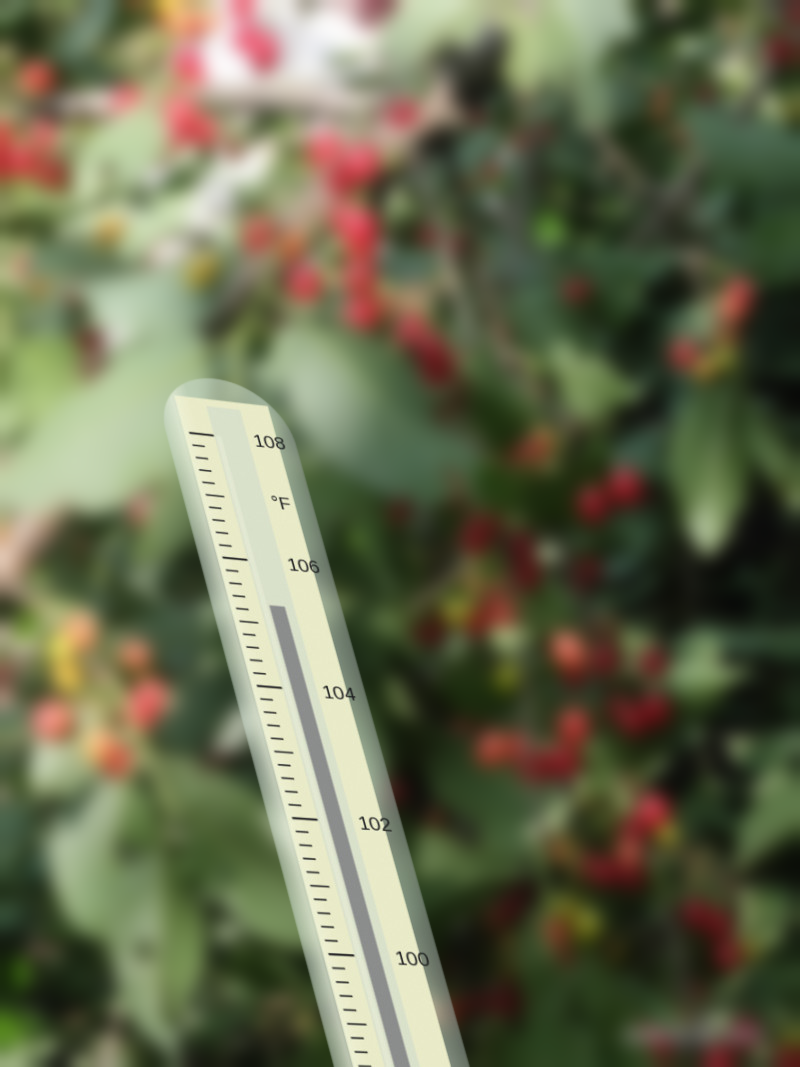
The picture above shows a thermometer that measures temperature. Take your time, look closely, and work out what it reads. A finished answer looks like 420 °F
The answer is 105.3 °F
